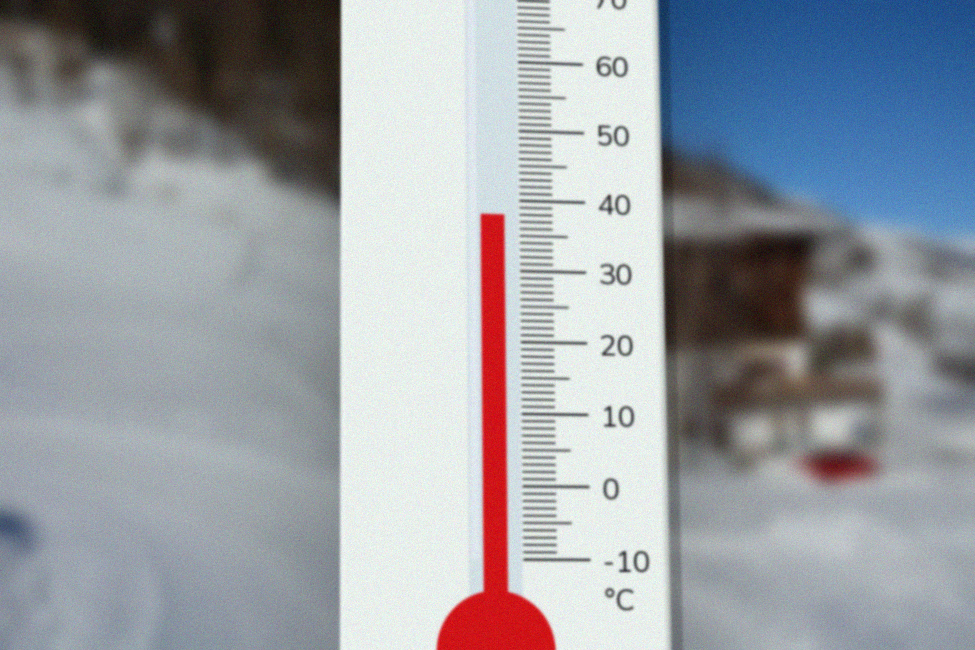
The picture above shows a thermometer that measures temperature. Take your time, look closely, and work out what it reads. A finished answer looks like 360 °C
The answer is 38 °C
